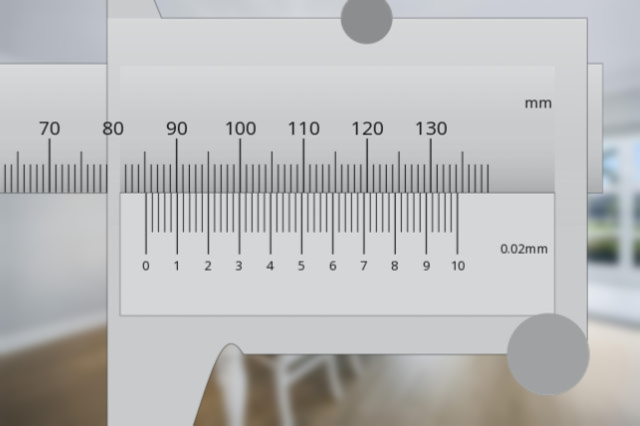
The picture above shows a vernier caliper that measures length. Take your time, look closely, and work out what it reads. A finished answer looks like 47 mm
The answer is 85.2 mm
